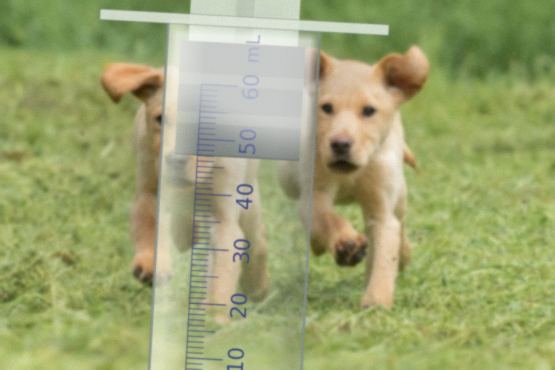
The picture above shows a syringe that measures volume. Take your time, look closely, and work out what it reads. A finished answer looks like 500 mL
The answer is 47 mL
